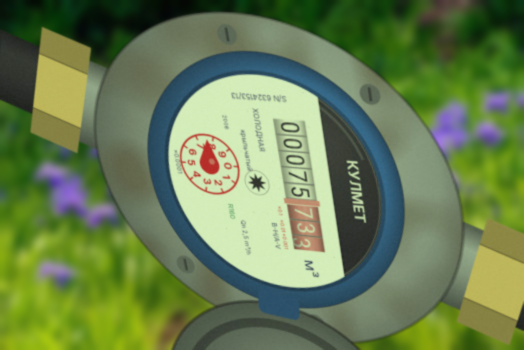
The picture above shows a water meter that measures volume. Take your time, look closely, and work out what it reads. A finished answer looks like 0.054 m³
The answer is 75.7327 m³
